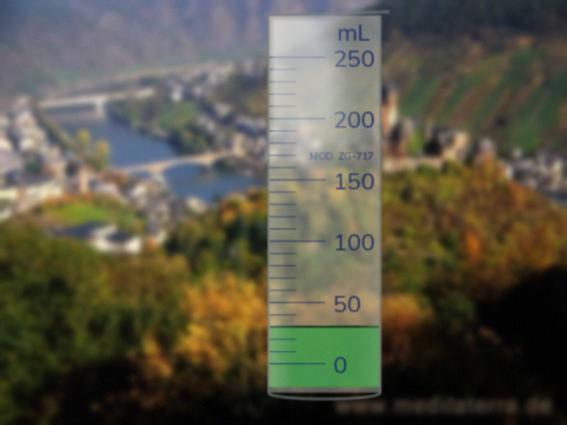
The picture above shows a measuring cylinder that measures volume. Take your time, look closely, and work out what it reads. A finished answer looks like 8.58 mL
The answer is 30 mL
